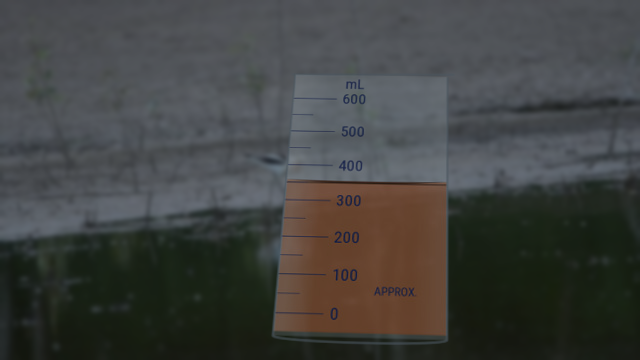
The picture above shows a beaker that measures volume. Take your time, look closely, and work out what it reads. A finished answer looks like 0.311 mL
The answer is 350 mL
